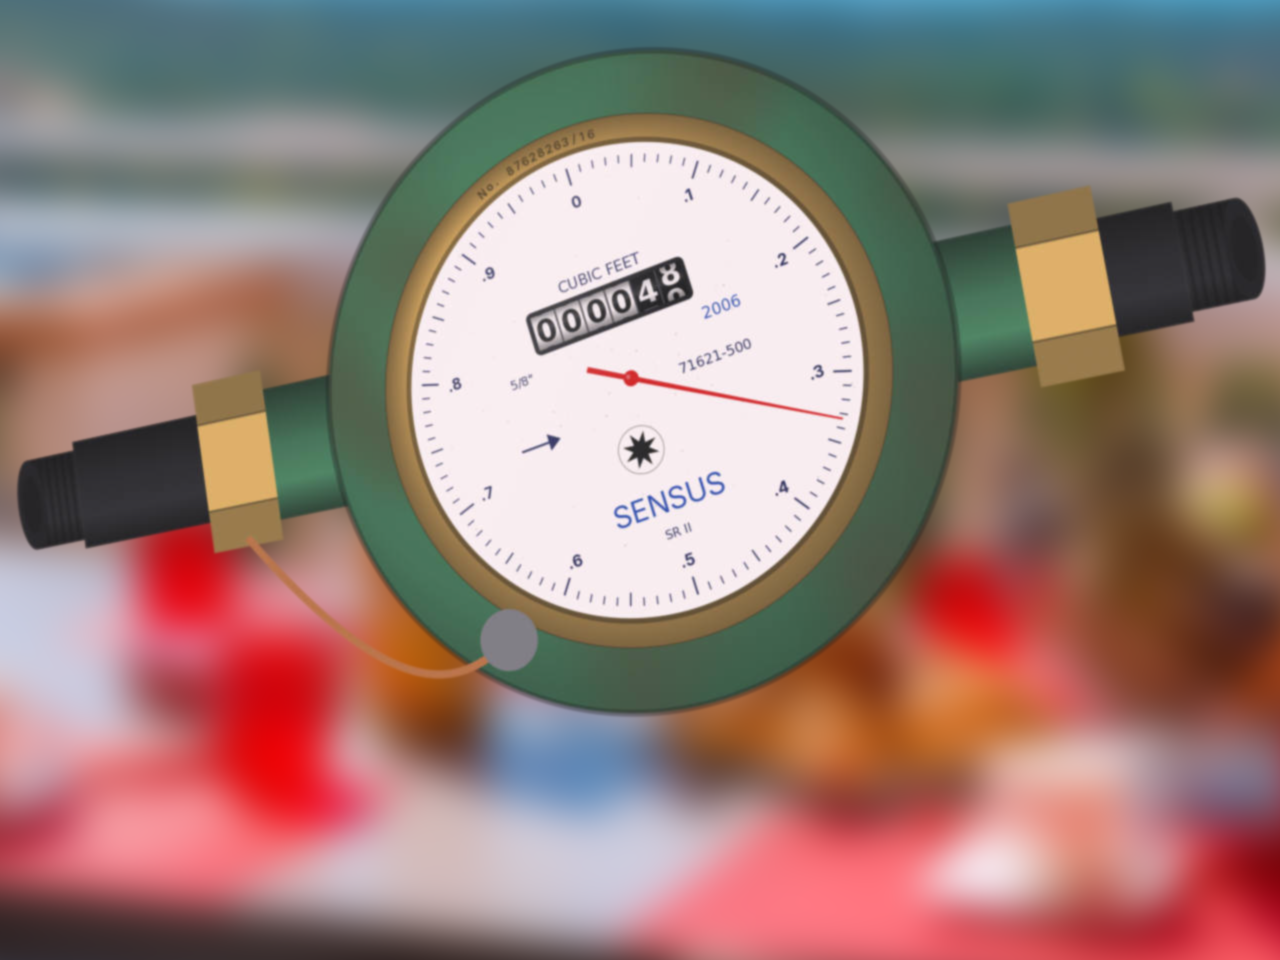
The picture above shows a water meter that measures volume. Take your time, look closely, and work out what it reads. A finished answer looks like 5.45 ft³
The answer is 48.33 ft³
